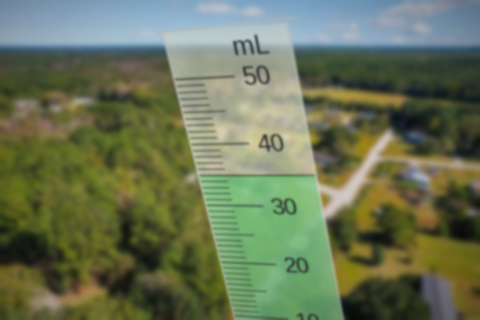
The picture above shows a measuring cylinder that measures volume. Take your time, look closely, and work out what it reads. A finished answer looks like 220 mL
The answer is 35 mL
